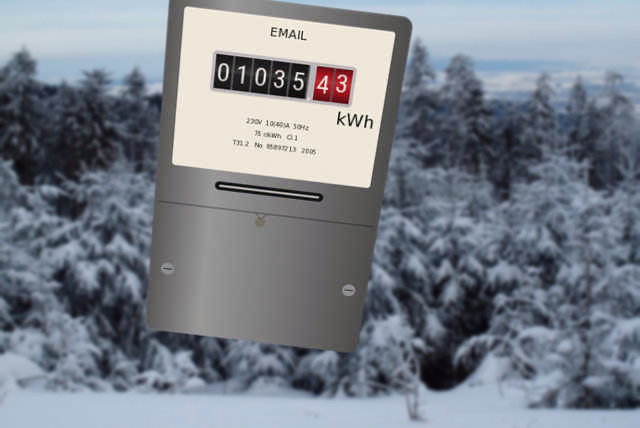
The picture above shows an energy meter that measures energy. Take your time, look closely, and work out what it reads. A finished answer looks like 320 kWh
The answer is 1035.43 kWh
